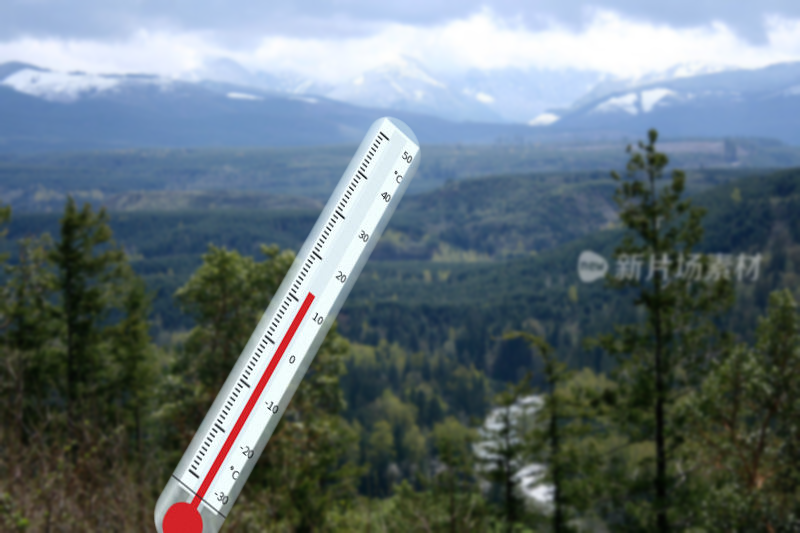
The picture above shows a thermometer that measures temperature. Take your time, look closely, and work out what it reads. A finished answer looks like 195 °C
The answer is 13 °C
